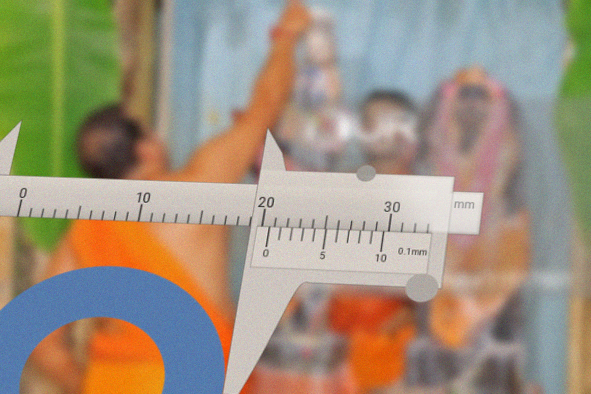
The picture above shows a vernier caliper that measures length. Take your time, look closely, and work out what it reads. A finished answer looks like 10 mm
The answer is 20.6 mm
